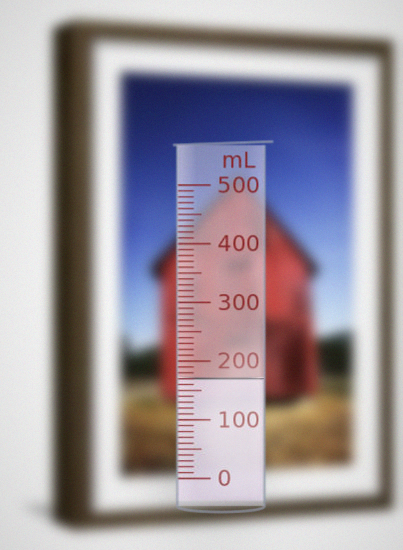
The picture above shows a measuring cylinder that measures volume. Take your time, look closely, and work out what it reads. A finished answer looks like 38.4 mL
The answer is 170 mL
